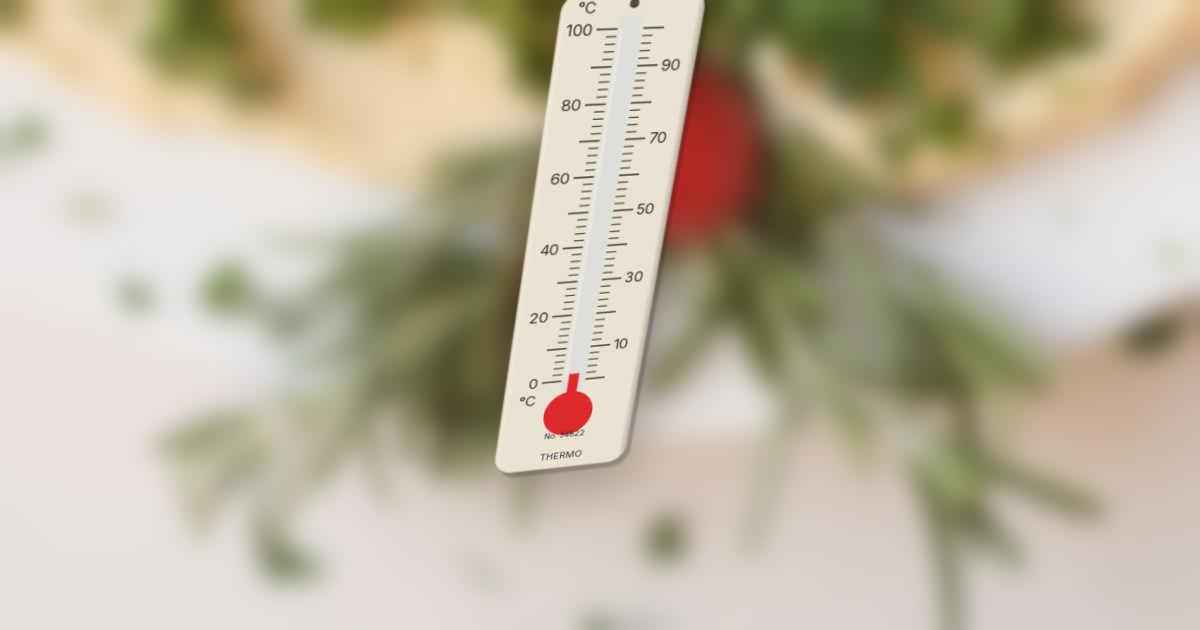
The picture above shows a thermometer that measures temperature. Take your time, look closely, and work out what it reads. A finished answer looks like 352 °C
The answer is 2 °C
